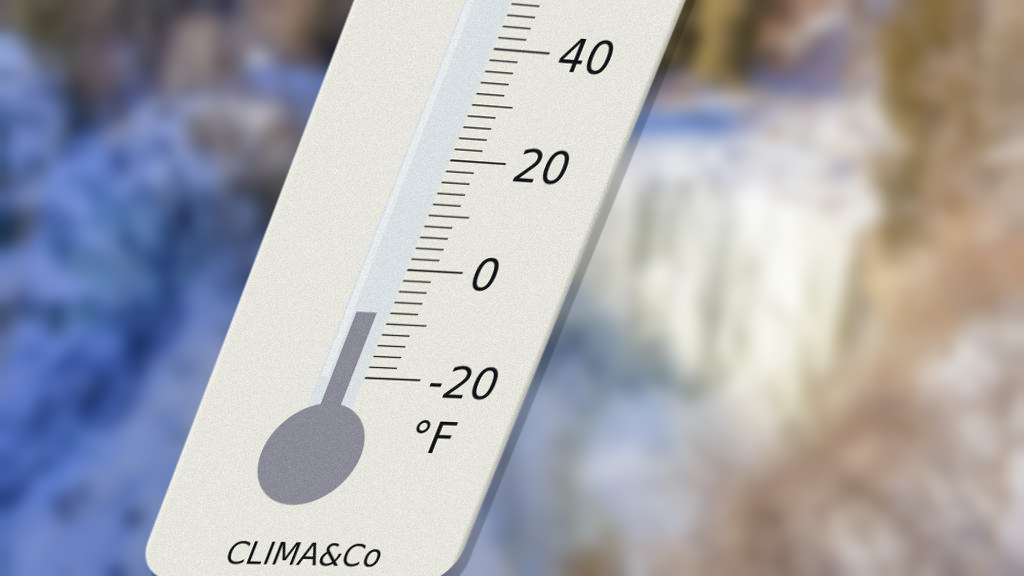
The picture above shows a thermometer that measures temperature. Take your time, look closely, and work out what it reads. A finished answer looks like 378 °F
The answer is -8 °F
